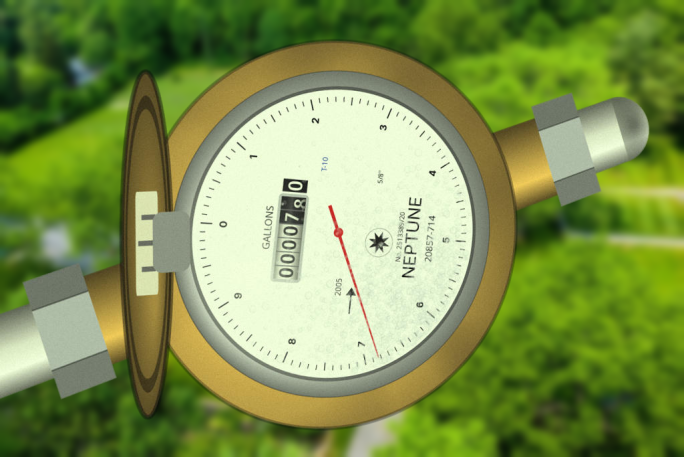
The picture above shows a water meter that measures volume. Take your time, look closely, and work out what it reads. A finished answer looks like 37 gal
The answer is 776.8 gal
